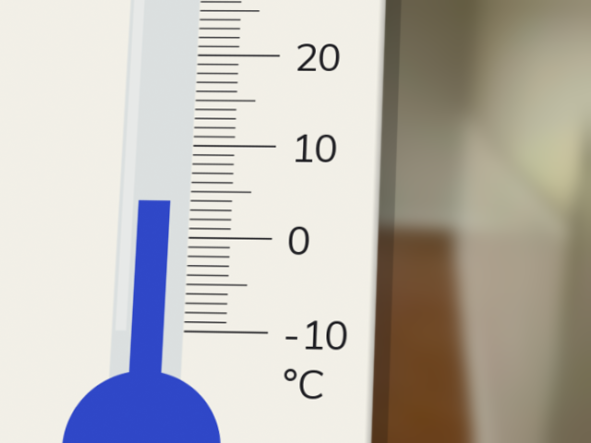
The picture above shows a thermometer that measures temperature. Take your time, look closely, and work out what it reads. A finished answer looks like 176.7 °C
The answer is 4 °C
